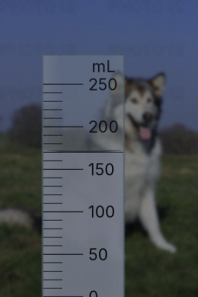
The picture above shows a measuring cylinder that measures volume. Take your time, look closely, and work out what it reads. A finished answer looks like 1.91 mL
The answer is 170 mL
